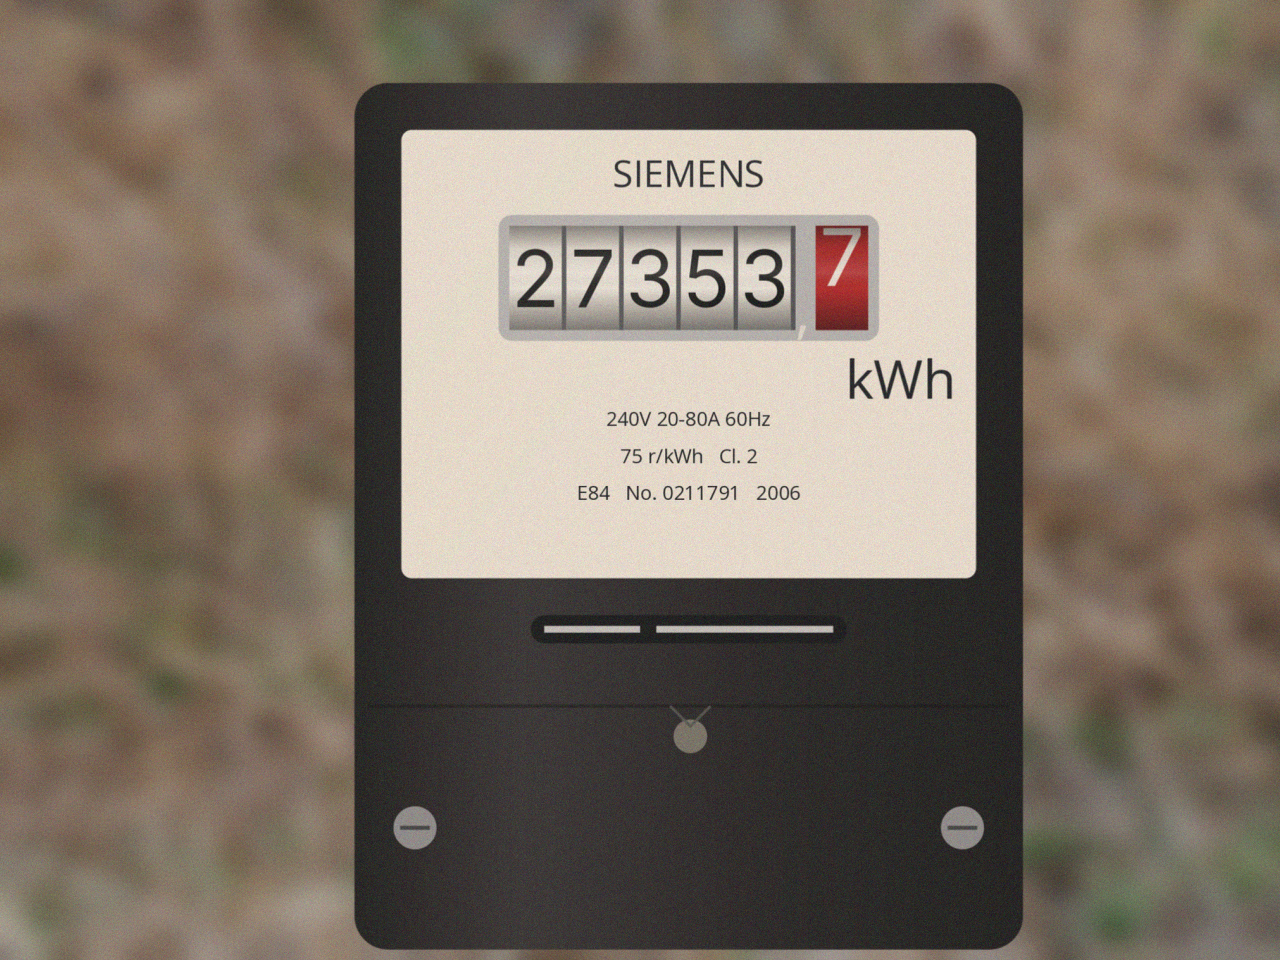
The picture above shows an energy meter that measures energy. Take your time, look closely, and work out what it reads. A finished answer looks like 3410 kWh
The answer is 27353.7 kWh
